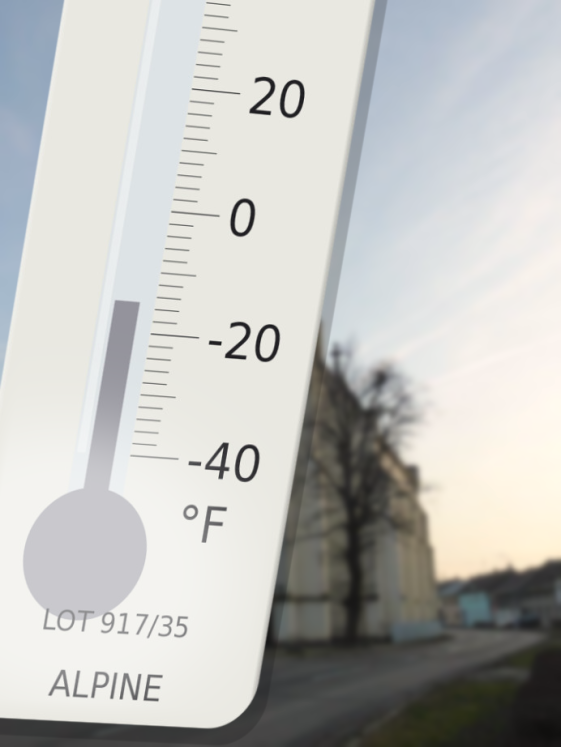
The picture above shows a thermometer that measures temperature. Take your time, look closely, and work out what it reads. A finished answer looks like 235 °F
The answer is -15 °F
